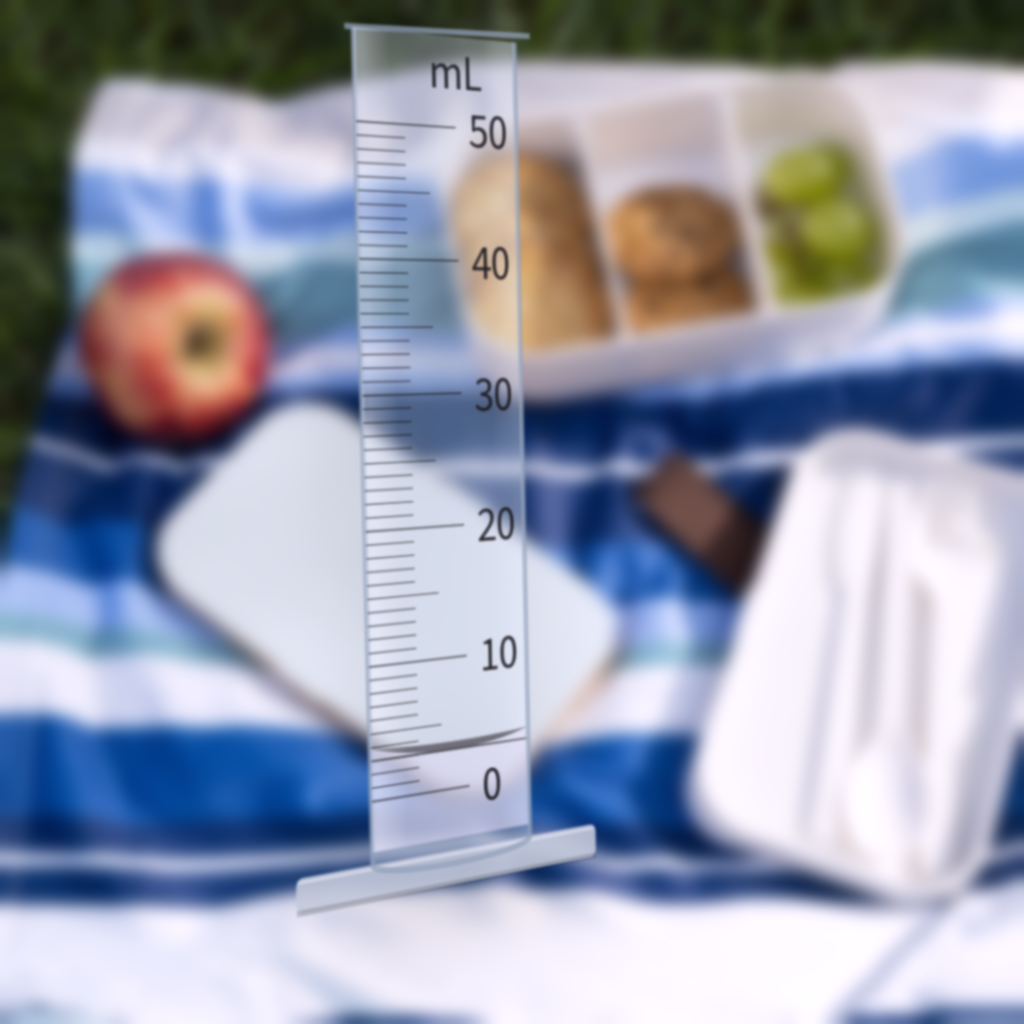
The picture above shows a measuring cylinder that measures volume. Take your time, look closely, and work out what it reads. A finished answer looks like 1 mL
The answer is 3 mL
